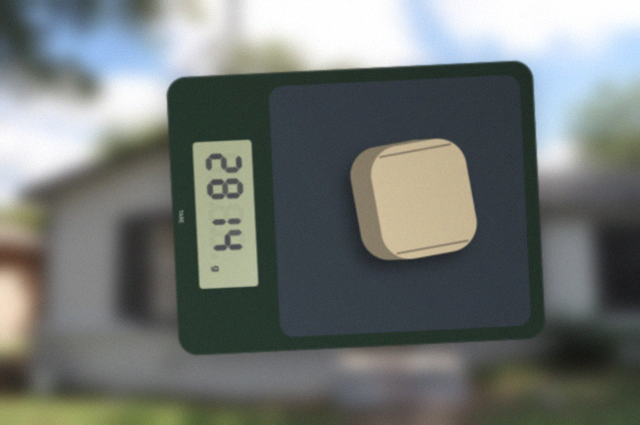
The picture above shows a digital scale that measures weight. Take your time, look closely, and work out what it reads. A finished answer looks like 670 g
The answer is 2814 g
